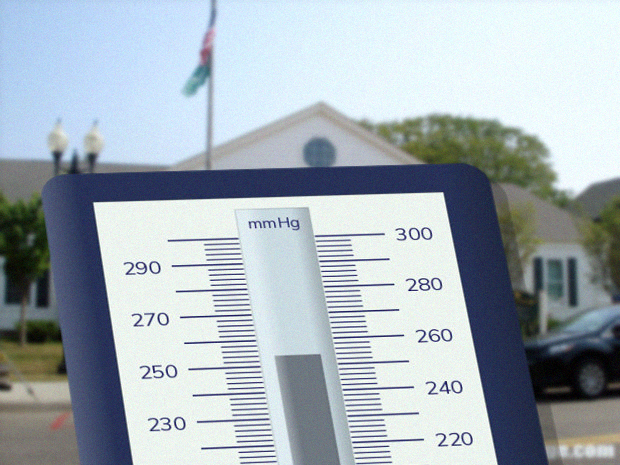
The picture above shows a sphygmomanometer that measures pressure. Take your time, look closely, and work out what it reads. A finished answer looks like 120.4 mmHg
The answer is 254 mmHg
